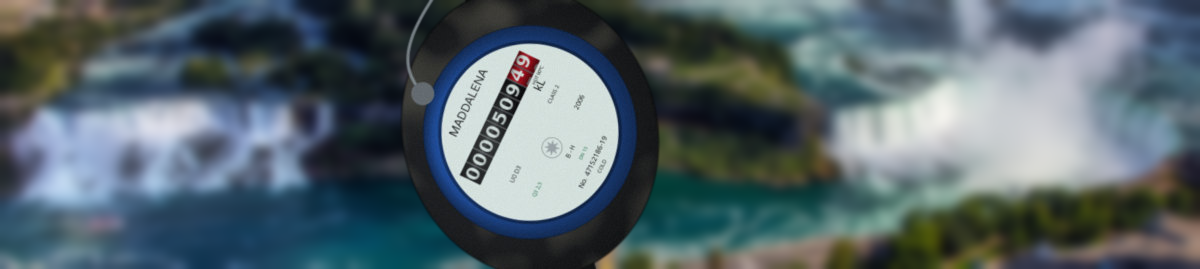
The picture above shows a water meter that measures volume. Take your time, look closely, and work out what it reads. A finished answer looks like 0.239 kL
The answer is 509.49 kL
